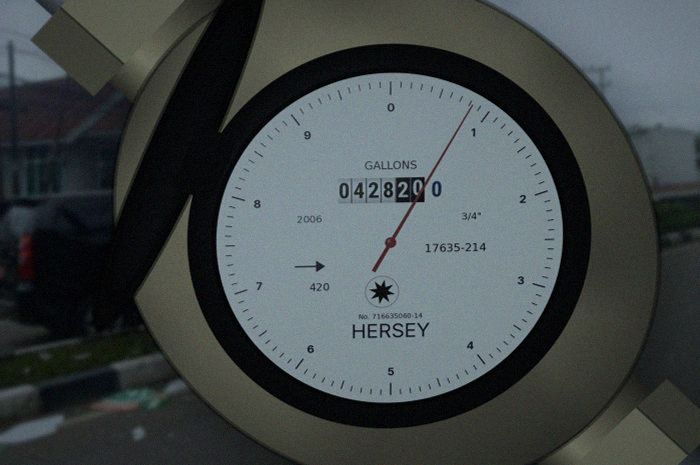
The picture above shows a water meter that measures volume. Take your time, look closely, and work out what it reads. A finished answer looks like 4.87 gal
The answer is 428200.8 gal
